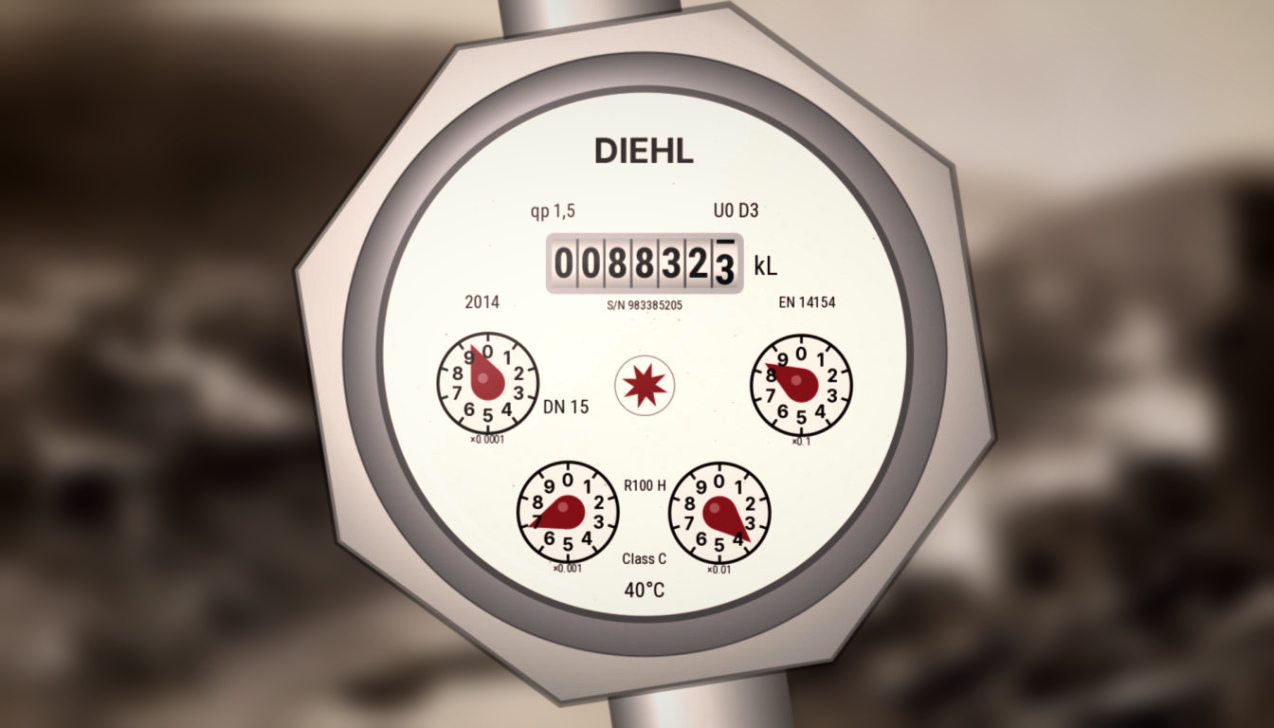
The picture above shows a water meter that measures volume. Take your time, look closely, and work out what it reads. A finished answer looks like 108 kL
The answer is 88322.8369 kL
